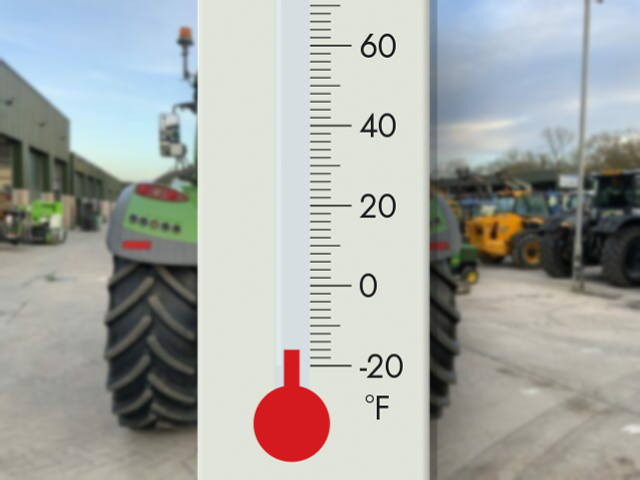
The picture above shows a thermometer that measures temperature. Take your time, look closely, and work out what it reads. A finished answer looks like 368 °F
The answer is -16 °F
